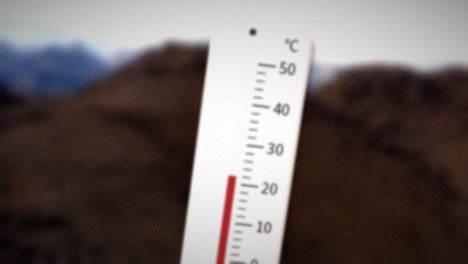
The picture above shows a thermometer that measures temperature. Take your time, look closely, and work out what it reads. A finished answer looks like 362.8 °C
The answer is 22 °C
